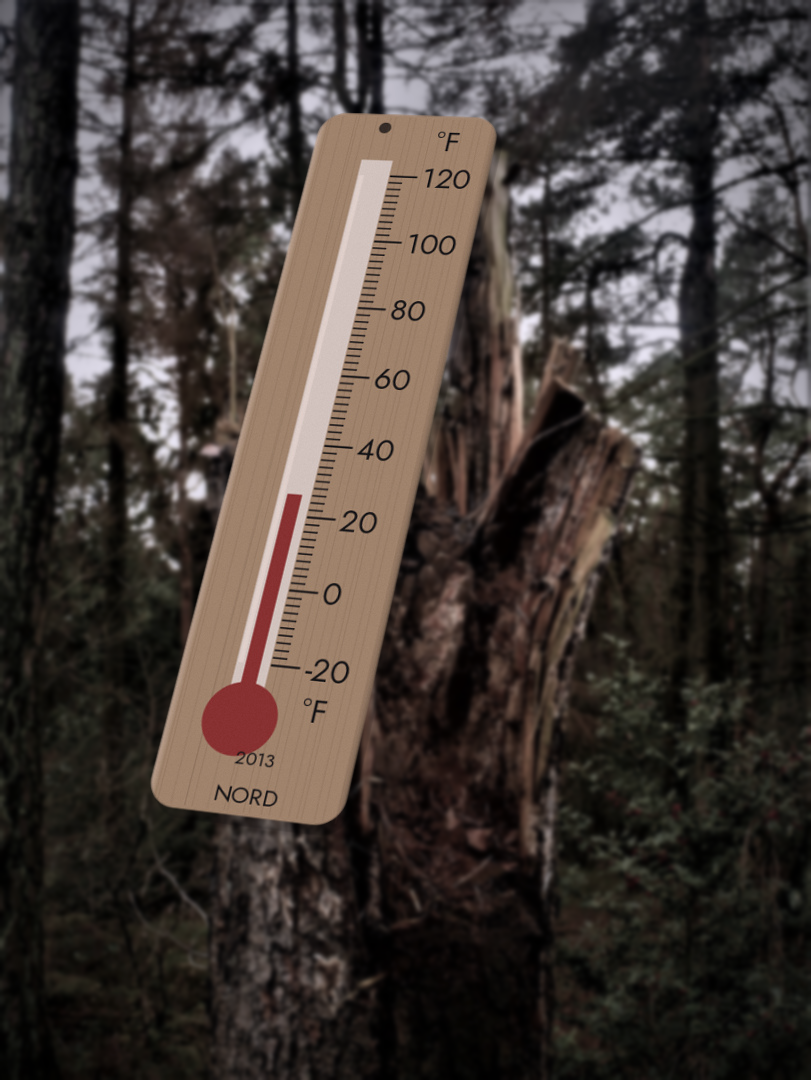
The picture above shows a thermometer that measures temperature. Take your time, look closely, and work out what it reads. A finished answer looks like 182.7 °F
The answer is 26 °F
